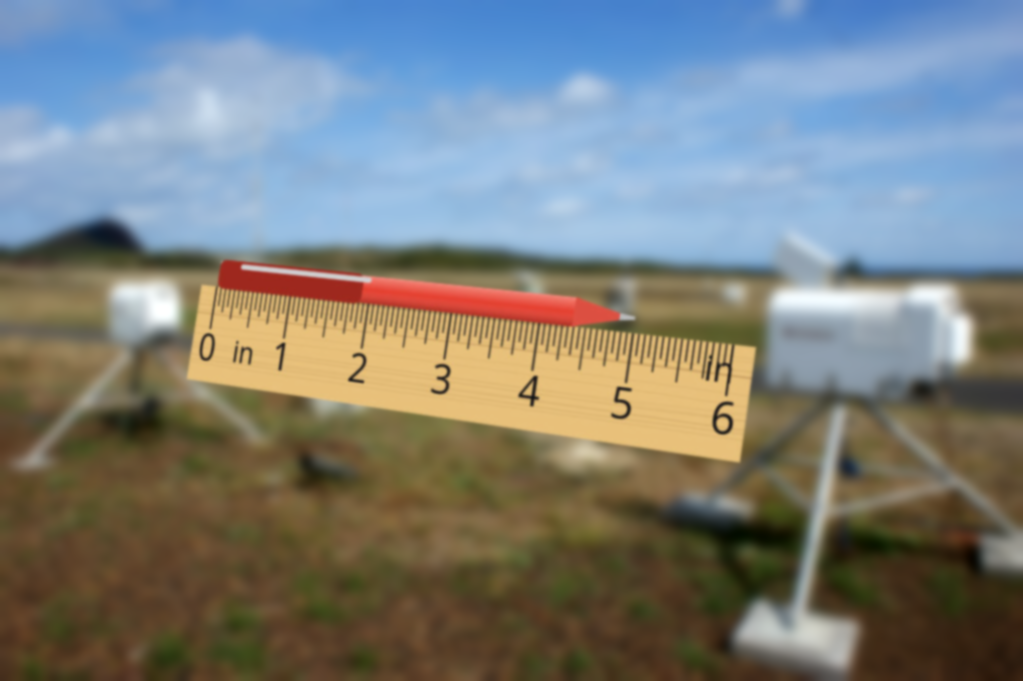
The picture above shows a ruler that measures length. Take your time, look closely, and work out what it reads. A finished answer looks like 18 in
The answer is 5 in
